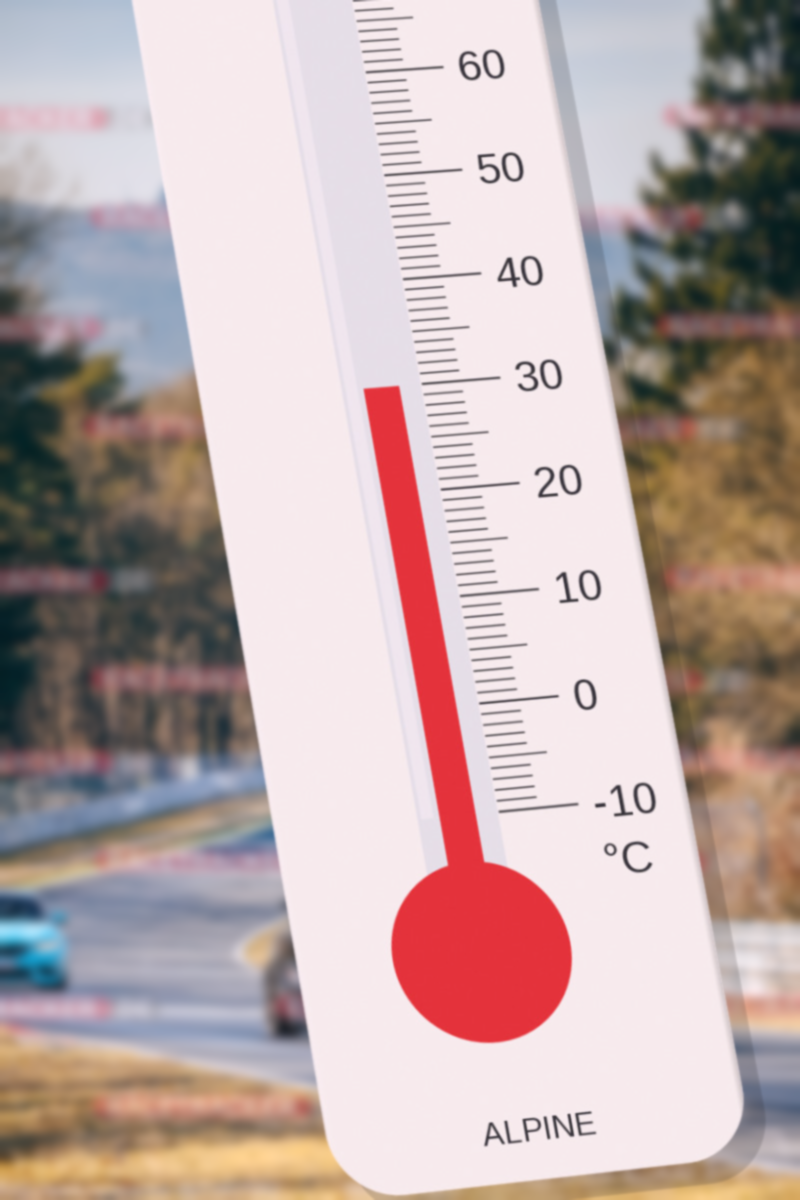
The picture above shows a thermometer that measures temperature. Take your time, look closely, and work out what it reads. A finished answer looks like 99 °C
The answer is 30 °C
